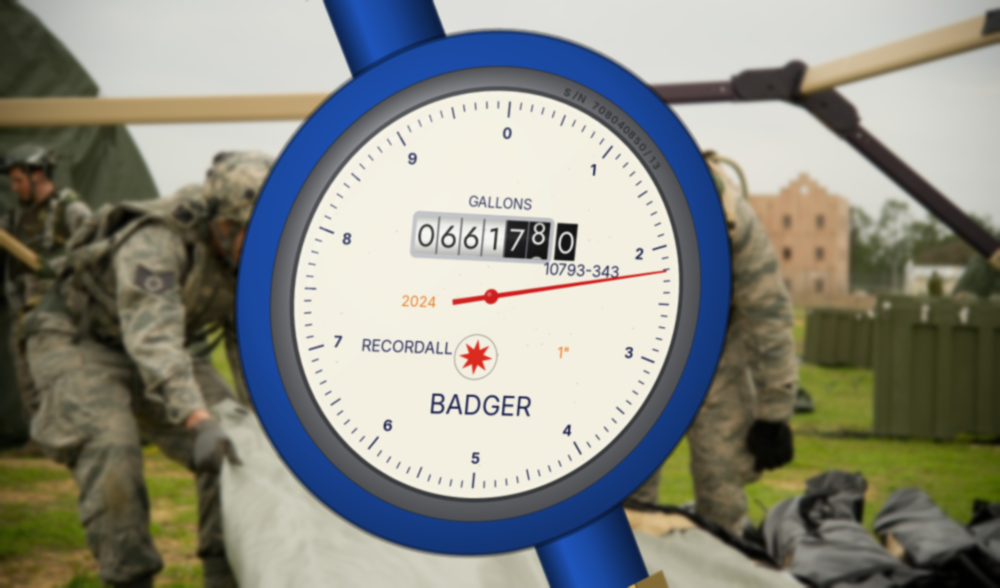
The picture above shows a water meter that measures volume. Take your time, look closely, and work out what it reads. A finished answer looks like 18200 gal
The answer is 661782.2 gal
